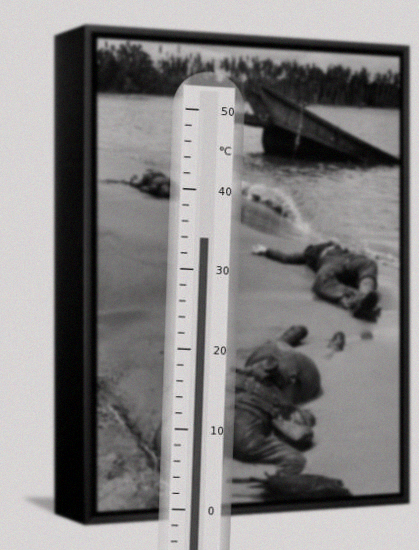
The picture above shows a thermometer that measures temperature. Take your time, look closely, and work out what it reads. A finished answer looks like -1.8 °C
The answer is 34 °C
